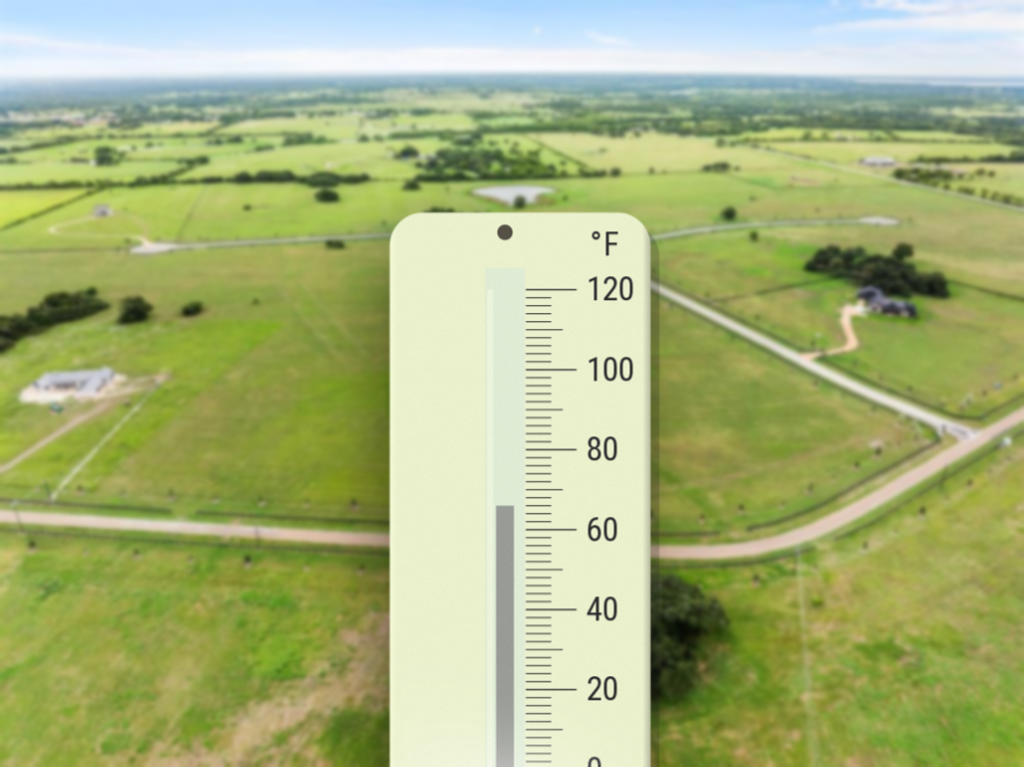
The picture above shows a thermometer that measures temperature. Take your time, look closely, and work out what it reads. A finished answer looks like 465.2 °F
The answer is 66 °F
